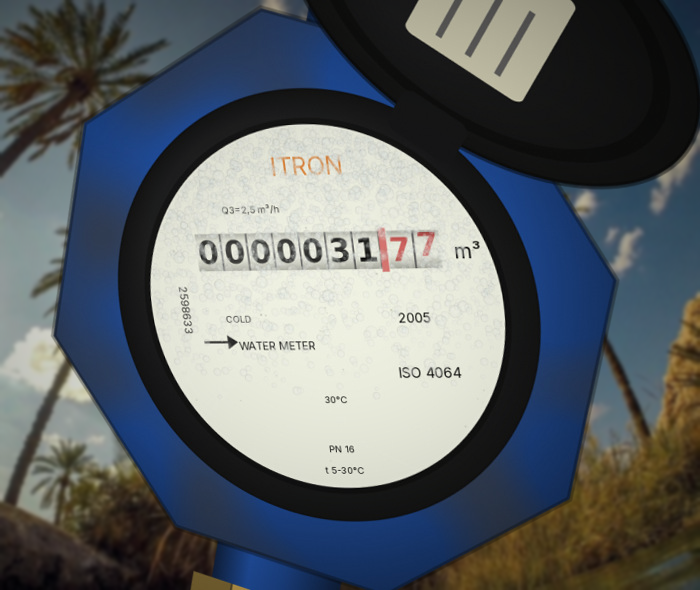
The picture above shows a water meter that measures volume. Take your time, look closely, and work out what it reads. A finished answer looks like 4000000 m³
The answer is 31.77 m³
